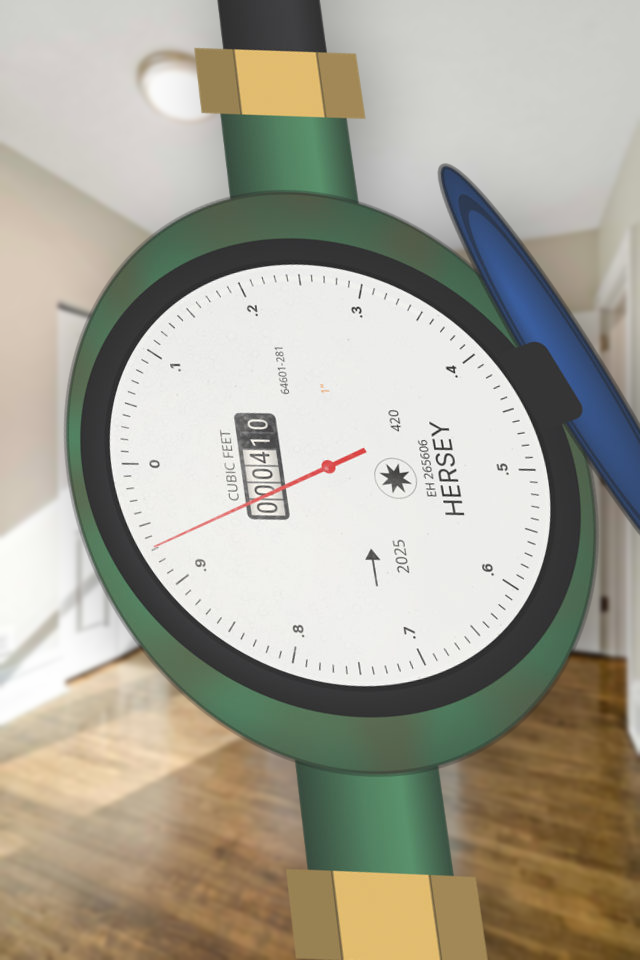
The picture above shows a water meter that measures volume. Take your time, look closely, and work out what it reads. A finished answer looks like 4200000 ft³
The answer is 409.93 ft³
